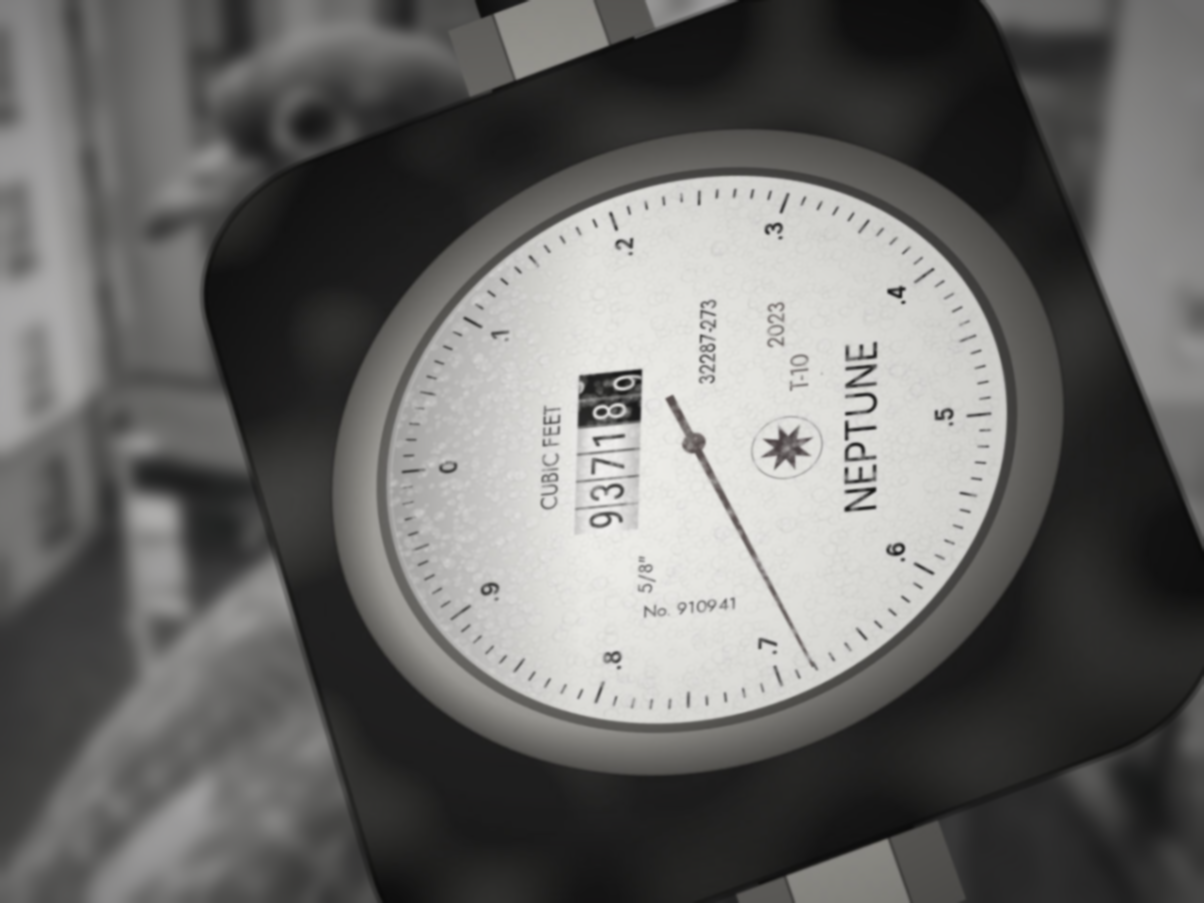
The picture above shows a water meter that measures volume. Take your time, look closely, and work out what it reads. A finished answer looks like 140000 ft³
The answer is 937188.68 ft³
